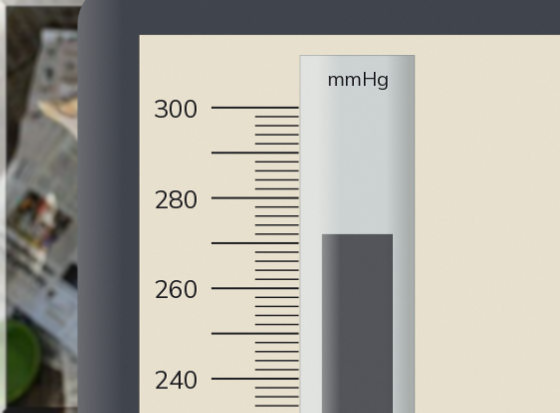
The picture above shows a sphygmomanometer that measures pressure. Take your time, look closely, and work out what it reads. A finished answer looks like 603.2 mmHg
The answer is 272 mmHg
